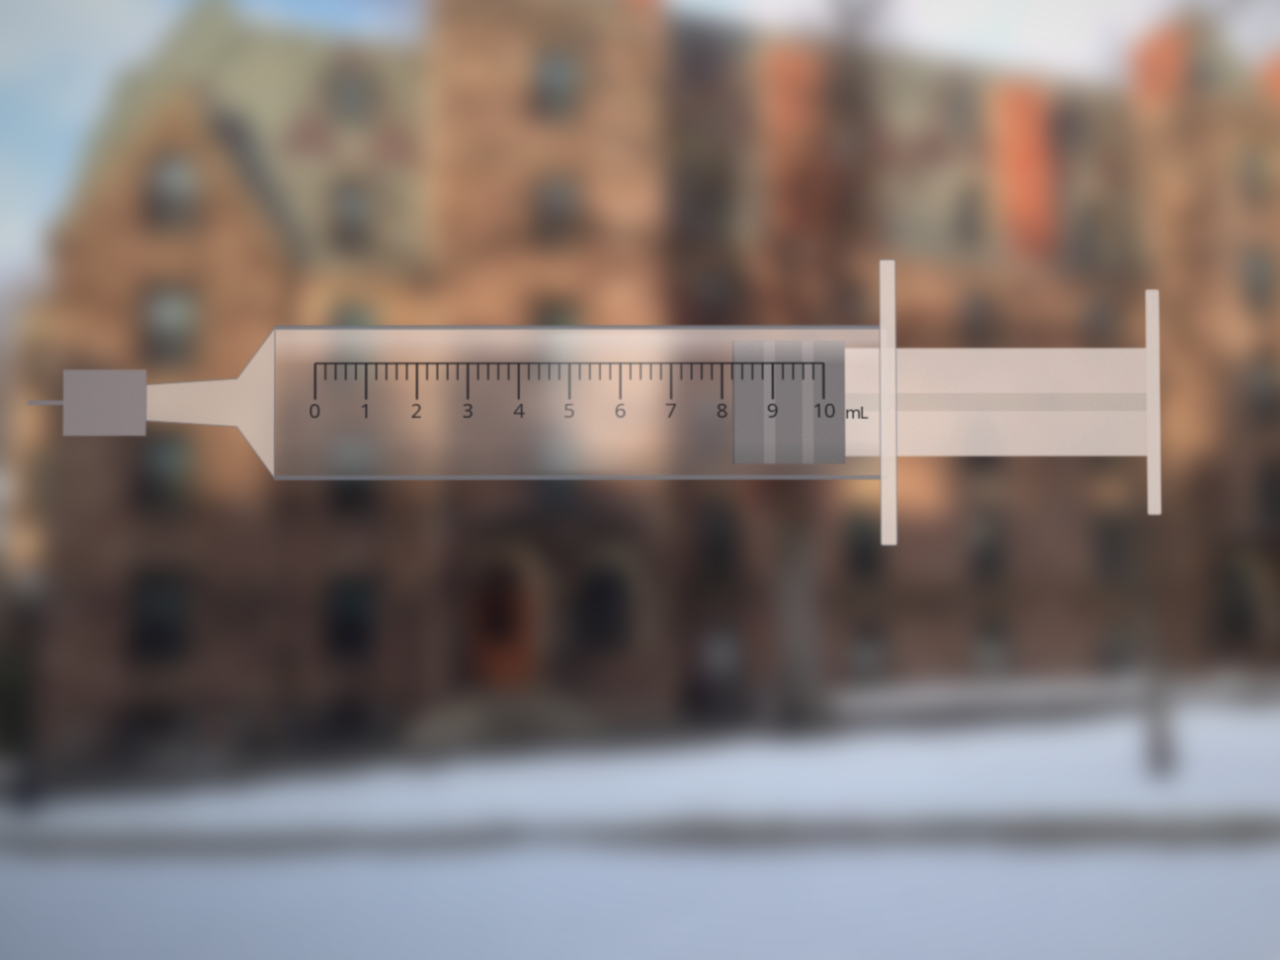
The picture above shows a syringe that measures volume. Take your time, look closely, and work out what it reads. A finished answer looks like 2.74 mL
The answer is 8.2 mL
